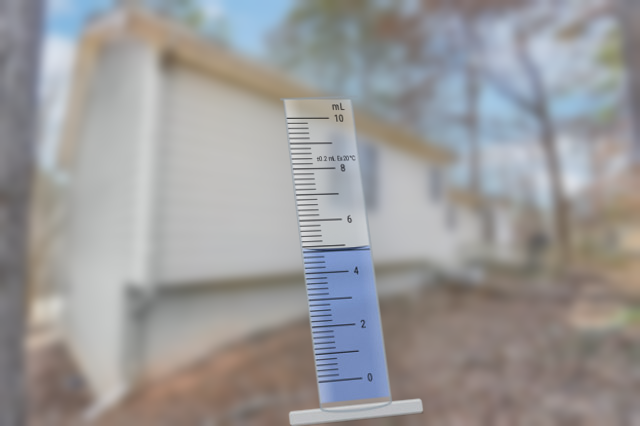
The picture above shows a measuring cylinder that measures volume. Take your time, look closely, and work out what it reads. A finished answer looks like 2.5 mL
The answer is 4.8 mL
